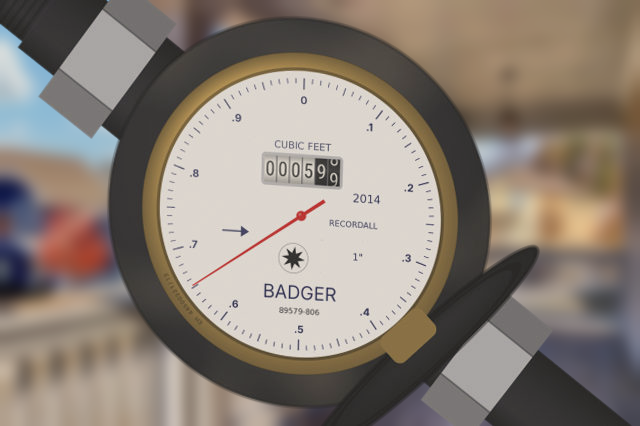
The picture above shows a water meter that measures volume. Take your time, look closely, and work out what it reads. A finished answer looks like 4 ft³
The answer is 598.65 ft³
